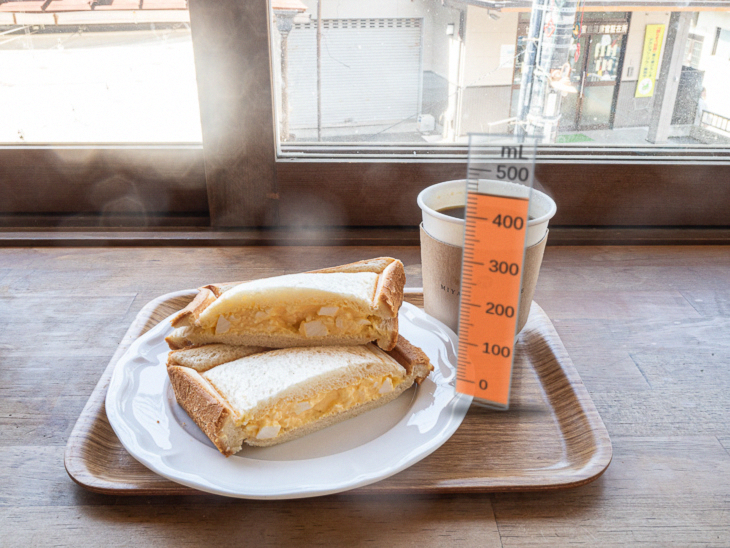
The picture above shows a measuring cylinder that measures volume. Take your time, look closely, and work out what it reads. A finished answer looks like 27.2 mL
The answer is 450 mL
